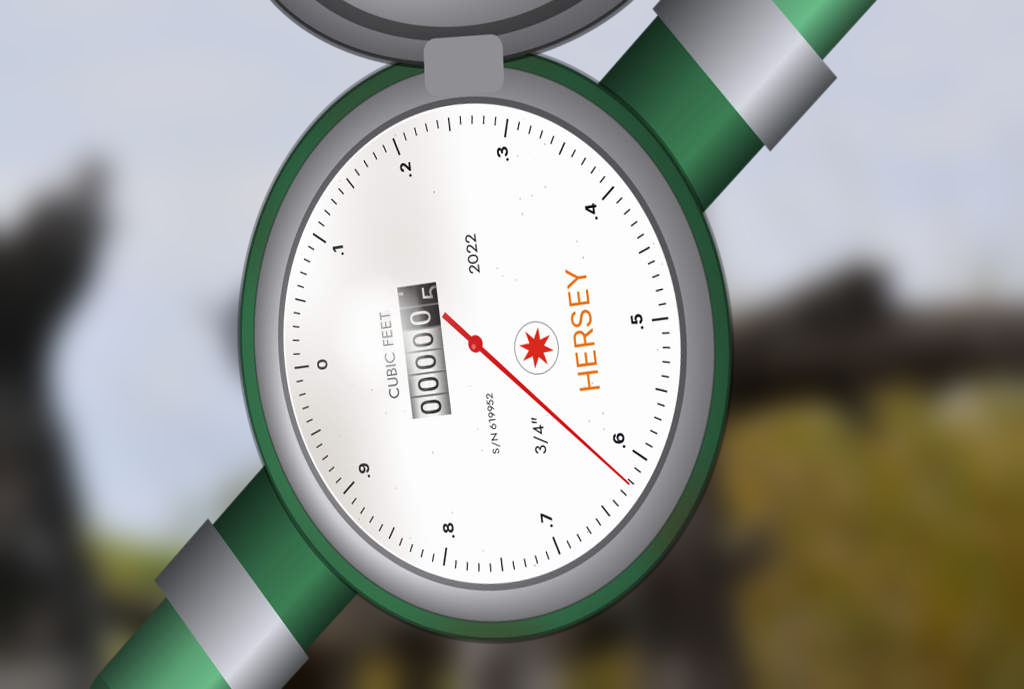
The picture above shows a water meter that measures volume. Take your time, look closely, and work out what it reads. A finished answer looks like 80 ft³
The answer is 4.62 ft³
